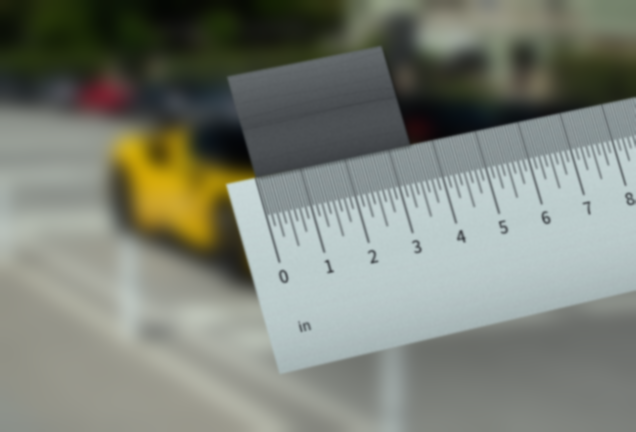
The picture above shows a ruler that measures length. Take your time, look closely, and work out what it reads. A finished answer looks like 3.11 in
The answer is 3.5 in
